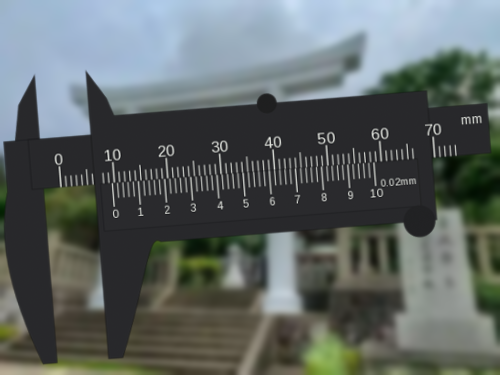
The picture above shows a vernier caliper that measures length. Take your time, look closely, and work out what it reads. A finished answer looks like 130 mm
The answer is 9.6 mm
